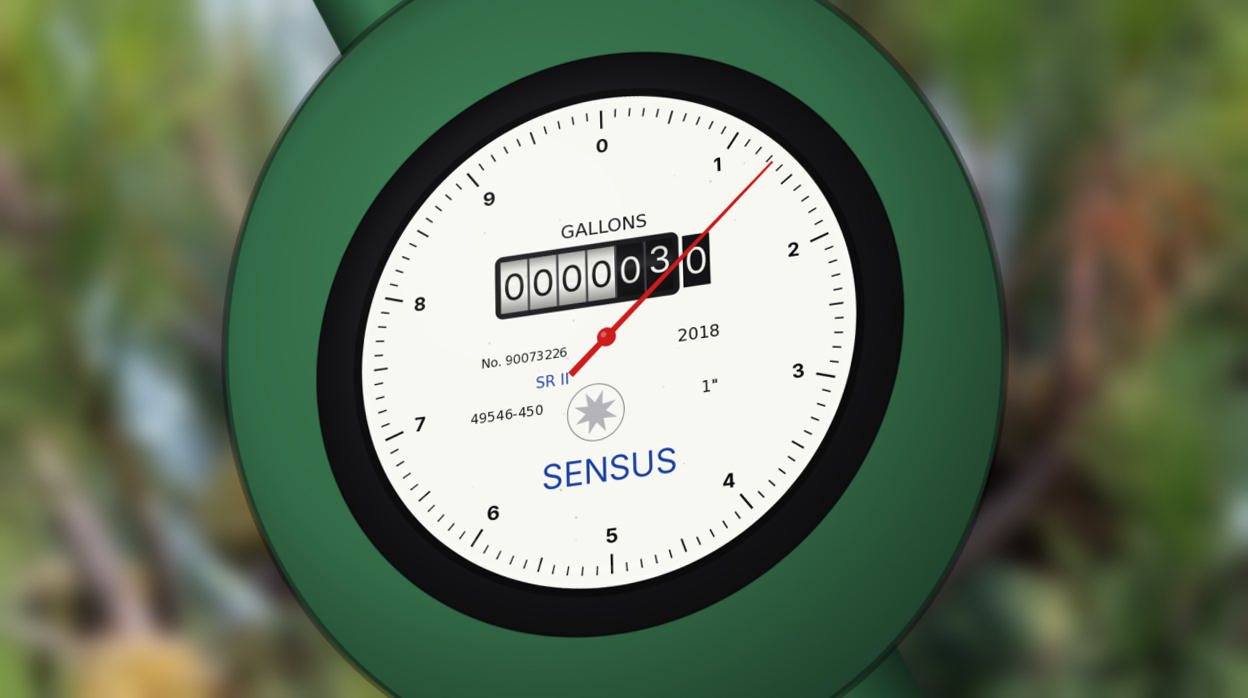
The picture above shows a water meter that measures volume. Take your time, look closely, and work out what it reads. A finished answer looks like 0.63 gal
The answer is 31.3 gal
